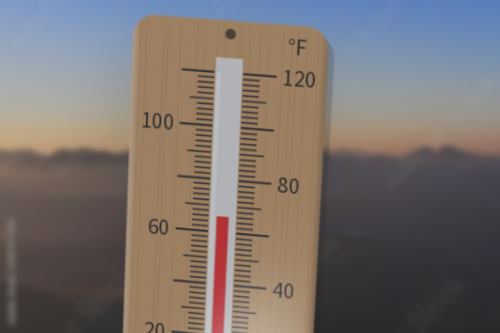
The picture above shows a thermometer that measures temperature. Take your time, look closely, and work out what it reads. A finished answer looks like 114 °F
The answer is 66 °F
